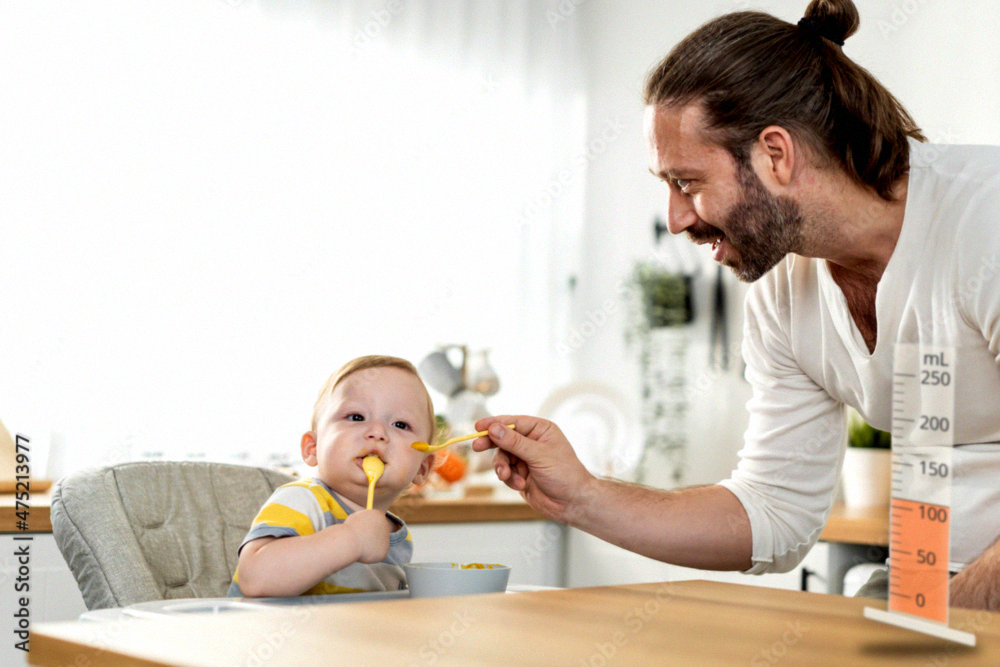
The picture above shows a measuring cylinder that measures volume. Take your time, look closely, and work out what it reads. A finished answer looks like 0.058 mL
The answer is 110 mL
